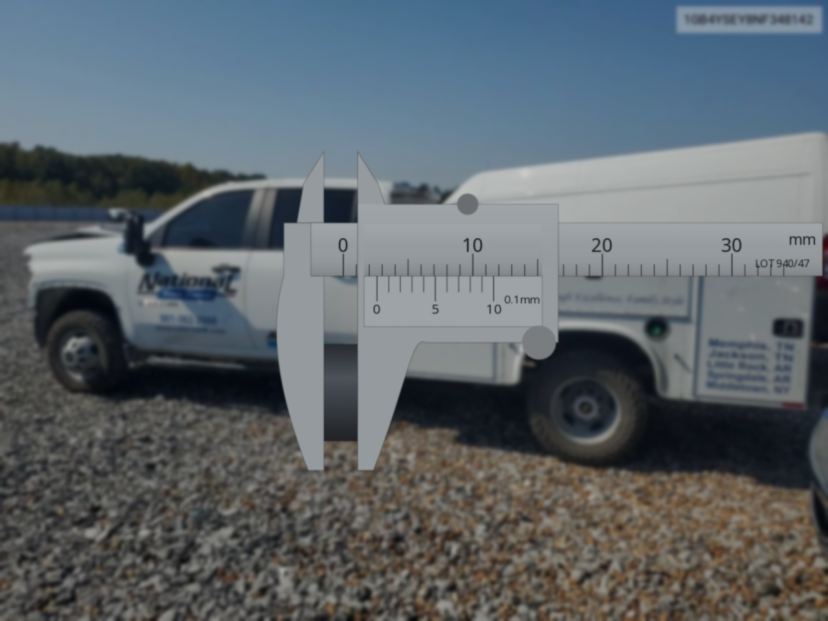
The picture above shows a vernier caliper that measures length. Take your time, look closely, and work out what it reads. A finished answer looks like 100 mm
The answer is 2.6 mm
